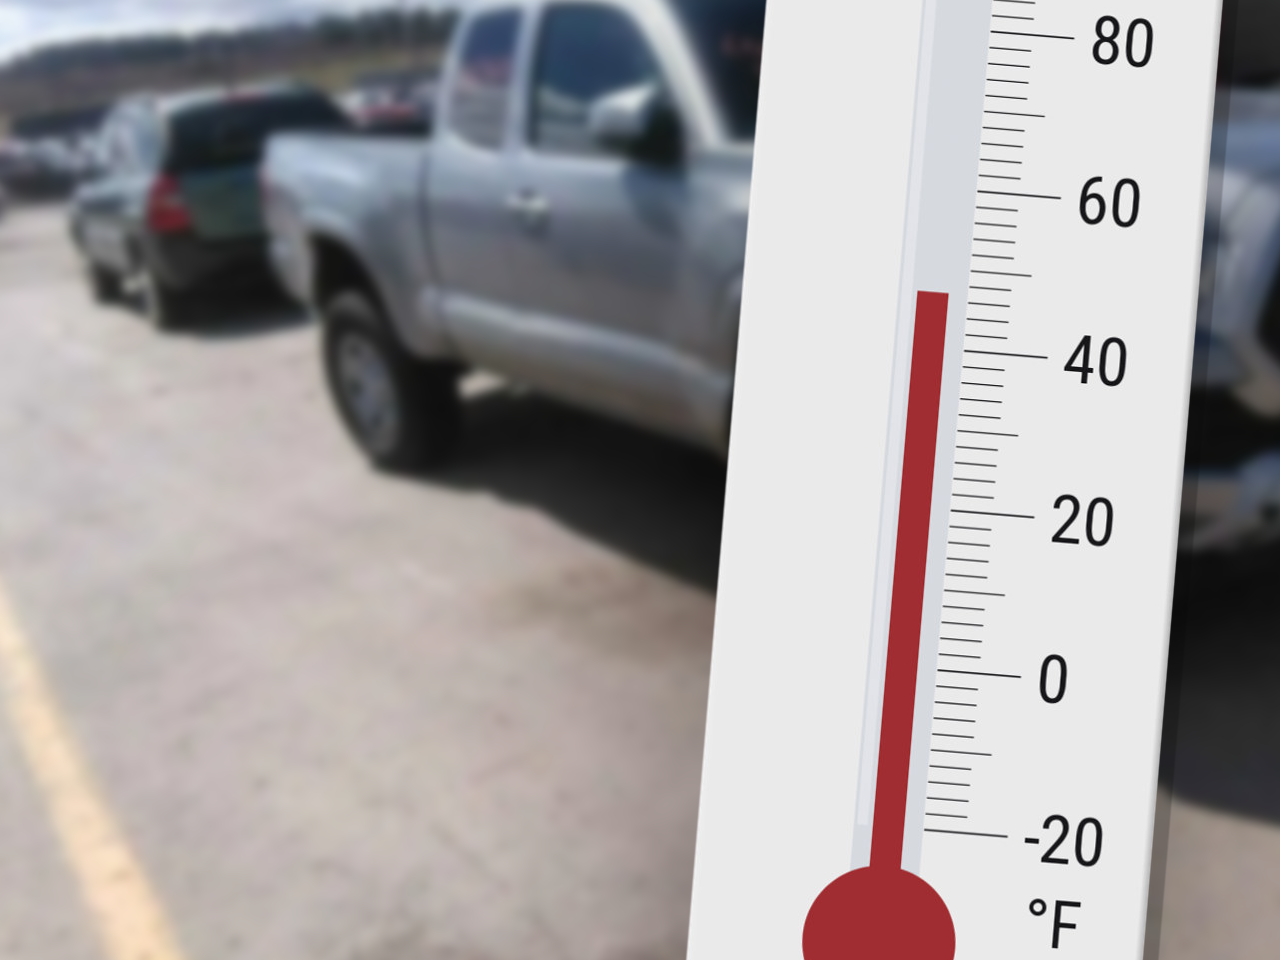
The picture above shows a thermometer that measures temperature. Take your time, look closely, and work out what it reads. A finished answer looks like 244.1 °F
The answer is 47 °F
